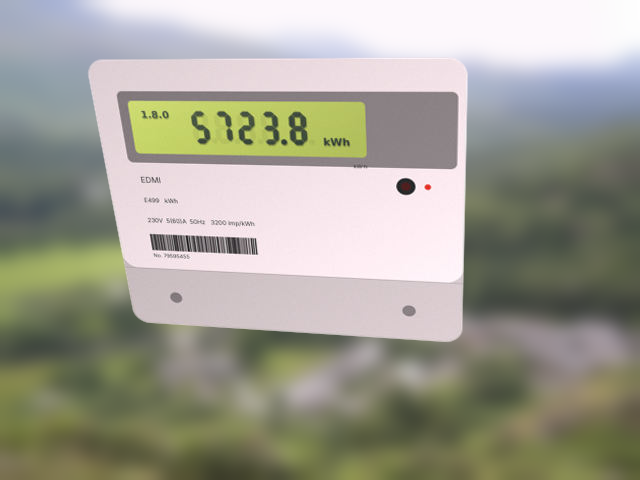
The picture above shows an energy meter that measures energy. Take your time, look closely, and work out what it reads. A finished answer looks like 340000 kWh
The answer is 5723.8 kWh
